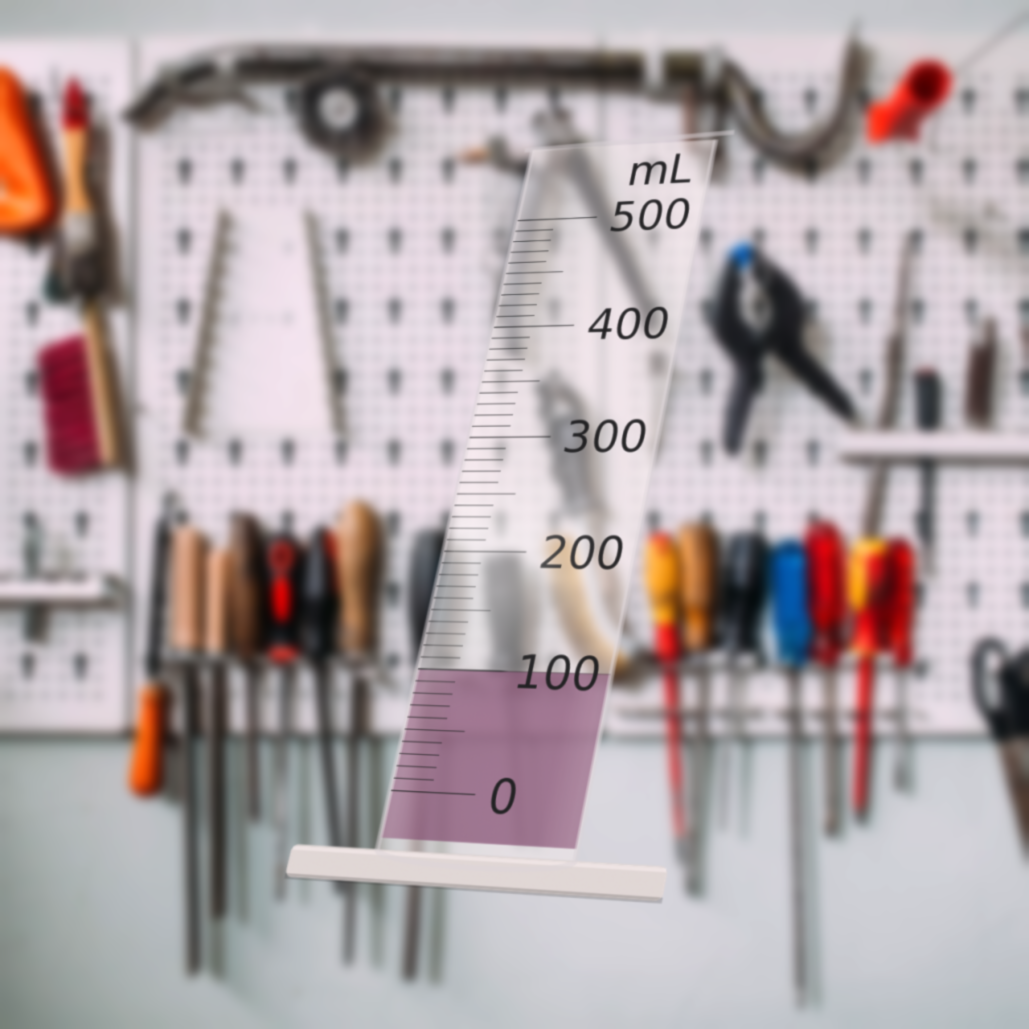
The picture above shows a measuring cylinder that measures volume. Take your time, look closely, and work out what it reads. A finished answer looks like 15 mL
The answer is 100 mL
